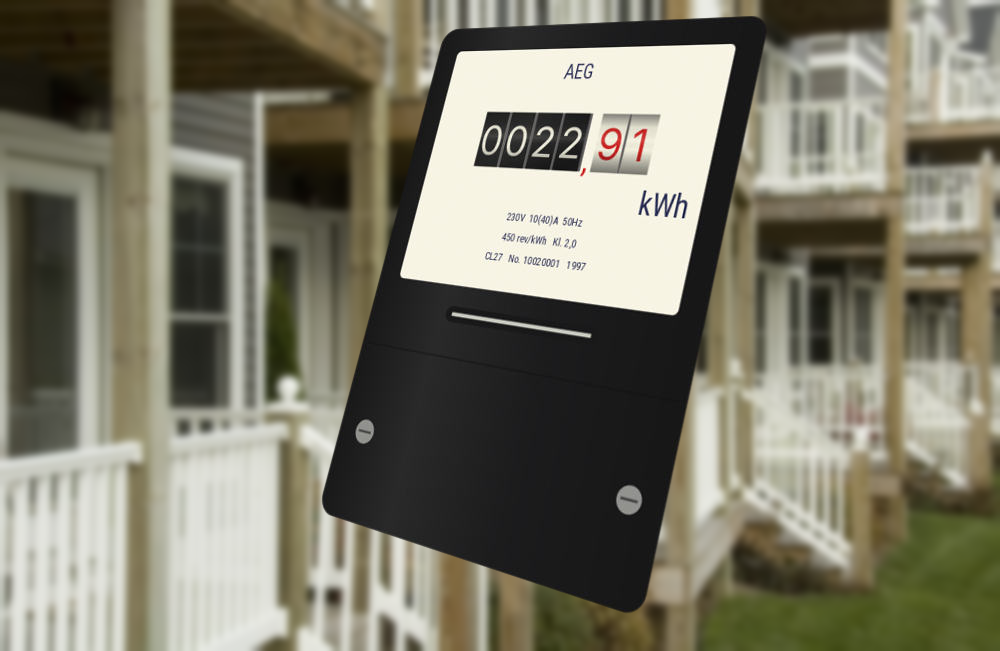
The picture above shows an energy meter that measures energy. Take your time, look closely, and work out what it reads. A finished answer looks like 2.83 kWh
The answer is 22.91 kWh
